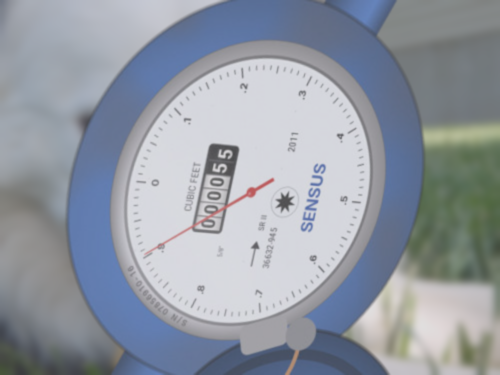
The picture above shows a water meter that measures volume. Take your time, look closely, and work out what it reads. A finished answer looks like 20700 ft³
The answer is 54.90 ft³
